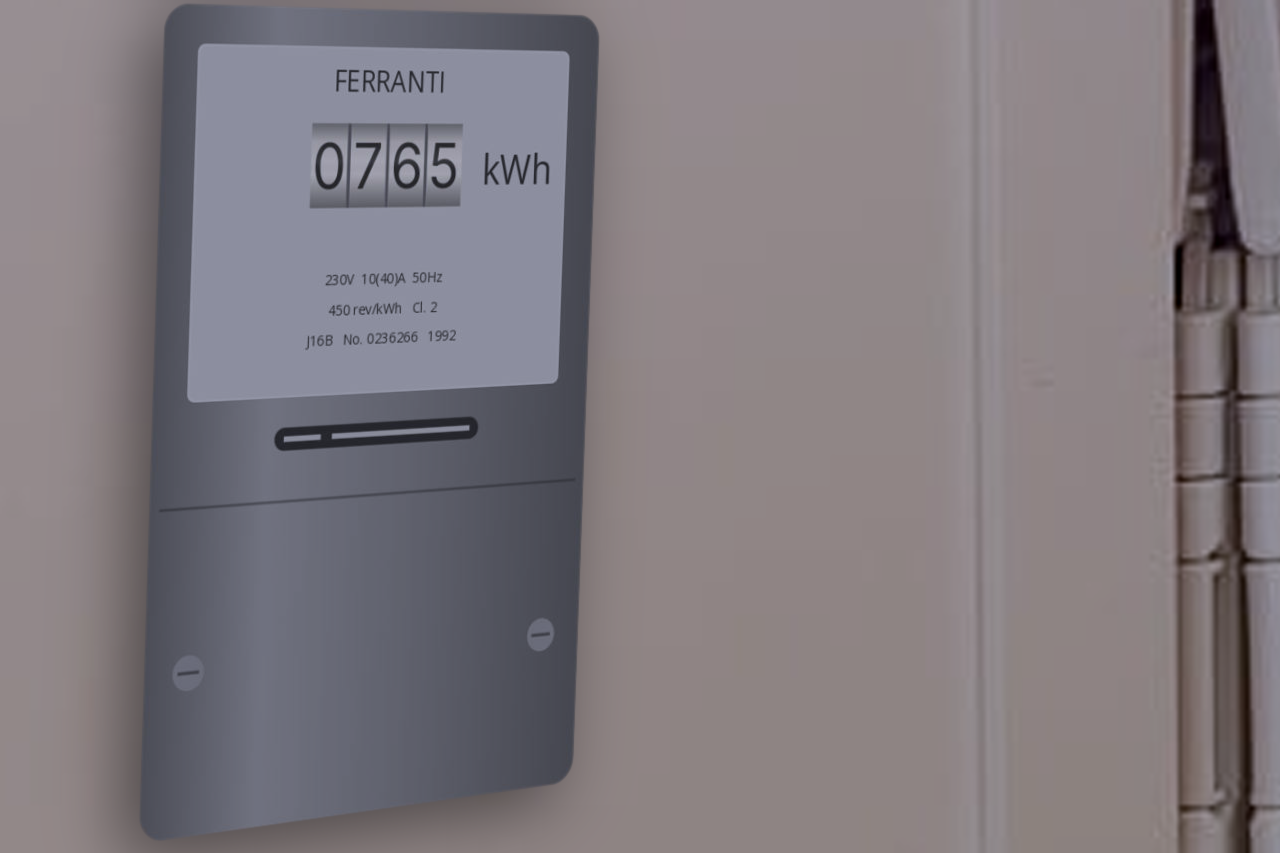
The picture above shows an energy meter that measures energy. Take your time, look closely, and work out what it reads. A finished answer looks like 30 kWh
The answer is 765 kWh
